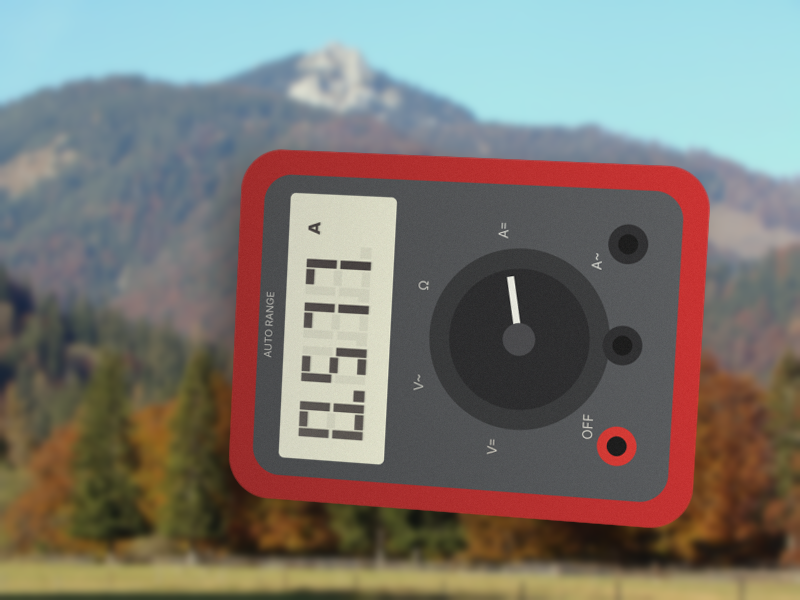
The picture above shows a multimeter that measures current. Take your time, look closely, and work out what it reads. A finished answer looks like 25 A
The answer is 0.577 A
